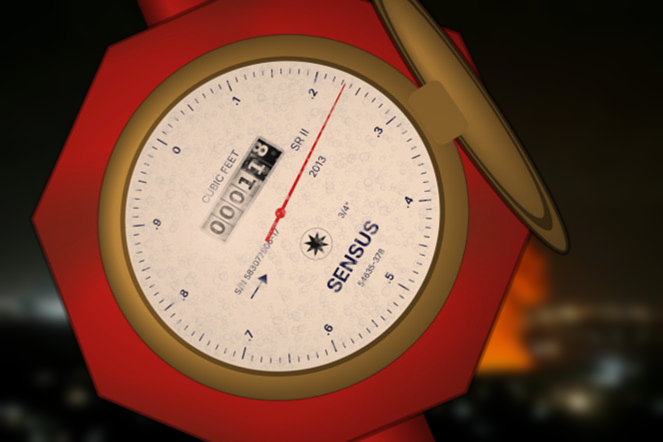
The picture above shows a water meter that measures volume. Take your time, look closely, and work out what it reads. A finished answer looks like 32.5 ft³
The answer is 118.23 ft³
